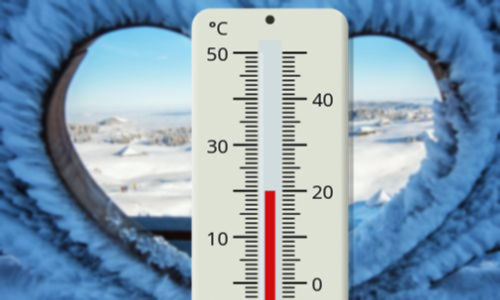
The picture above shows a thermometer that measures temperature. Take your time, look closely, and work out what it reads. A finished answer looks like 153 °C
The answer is 20 °C
